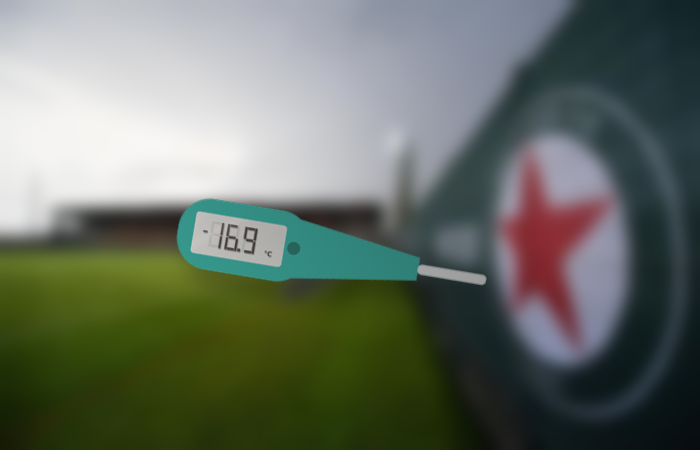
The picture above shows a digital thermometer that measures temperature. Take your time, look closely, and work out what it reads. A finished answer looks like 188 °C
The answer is -16.9 °C
